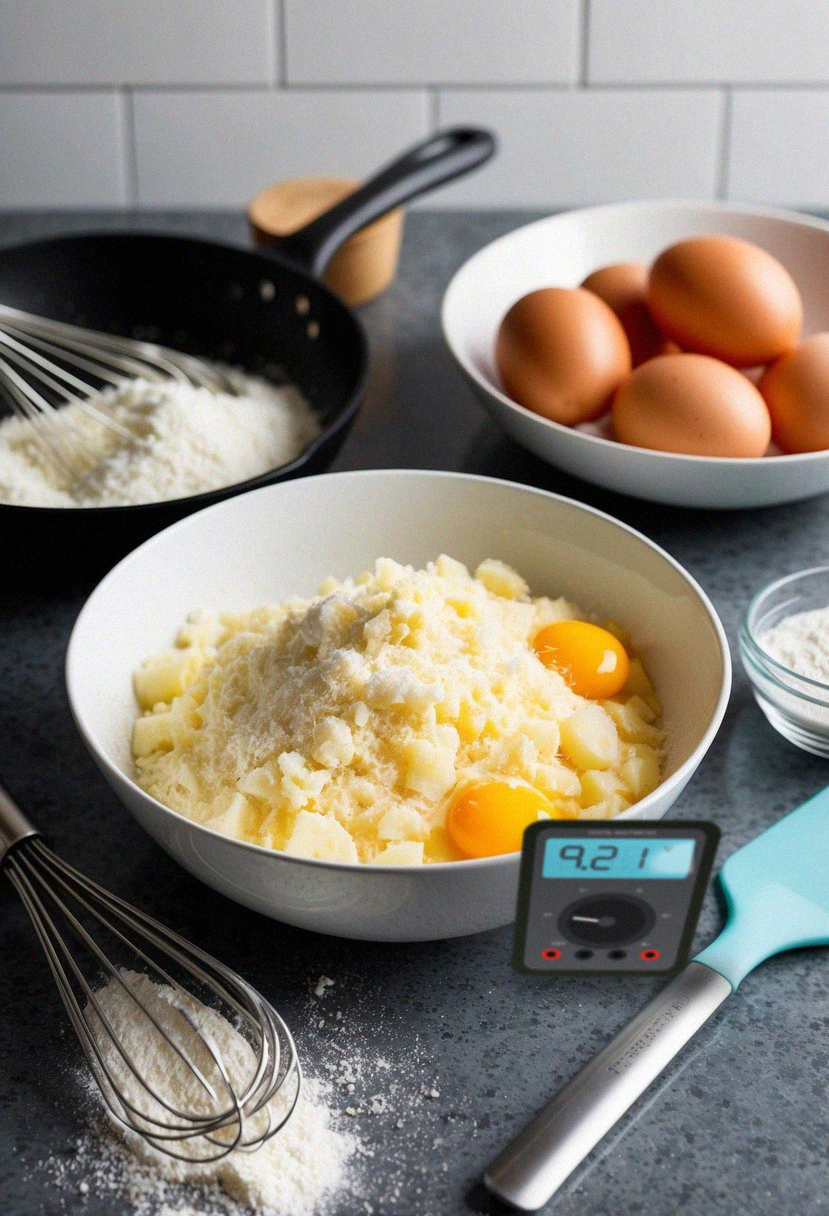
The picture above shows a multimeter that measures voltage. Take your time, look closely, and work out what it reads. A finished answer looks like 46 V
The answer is 9.21 V
